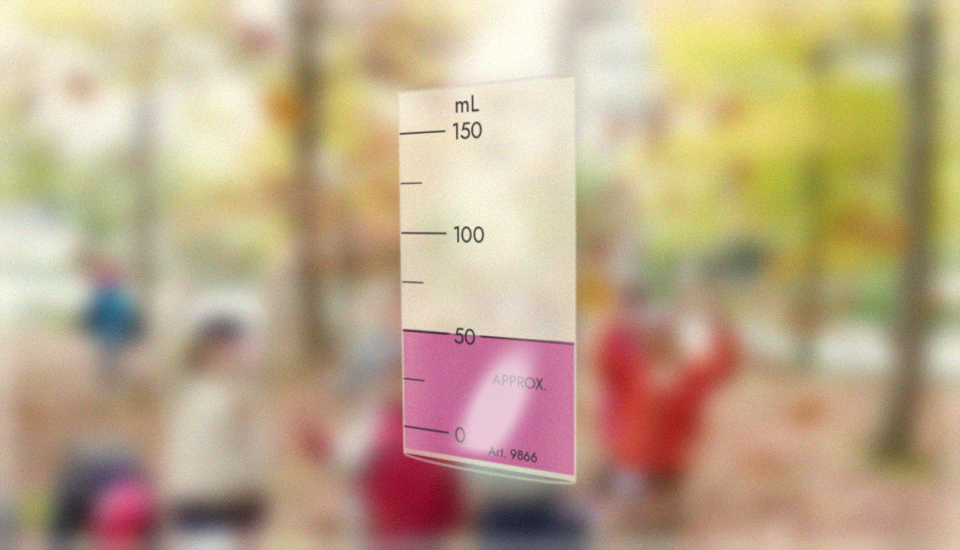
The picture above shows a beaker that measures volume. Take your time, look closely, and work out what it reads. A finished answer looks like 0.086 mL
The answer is 50 mL
